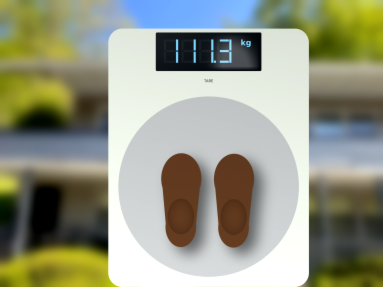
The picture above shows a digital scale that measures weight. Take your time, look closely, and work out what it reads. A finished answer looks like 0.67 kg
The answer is 111.3 kg
